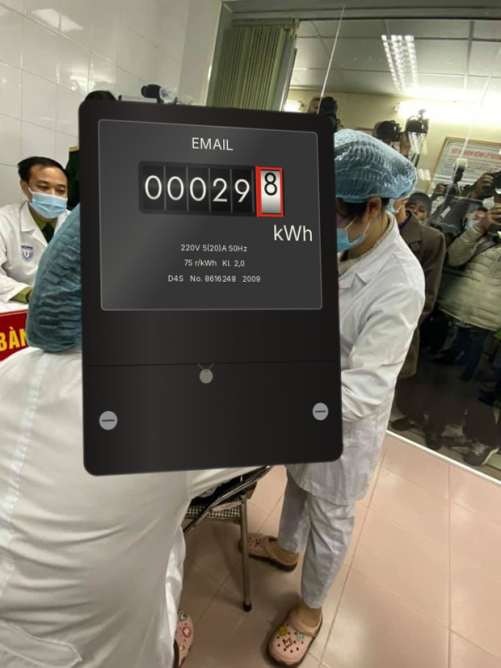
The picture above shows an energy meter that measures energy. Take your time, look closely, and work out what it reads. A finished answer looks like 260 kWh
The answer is 29.8 kWh
